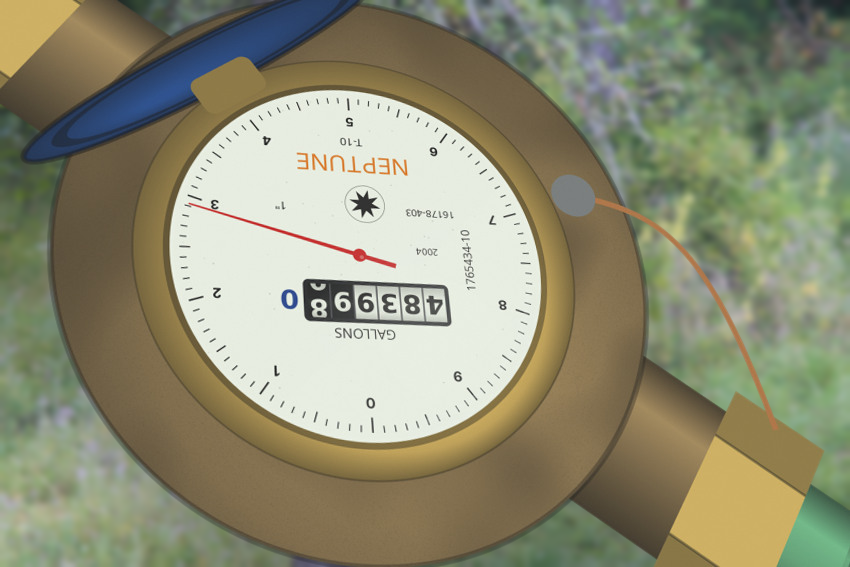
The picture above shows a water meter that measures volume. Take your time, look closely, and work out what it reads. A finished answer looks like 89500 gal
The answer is 4839982.9 gal
